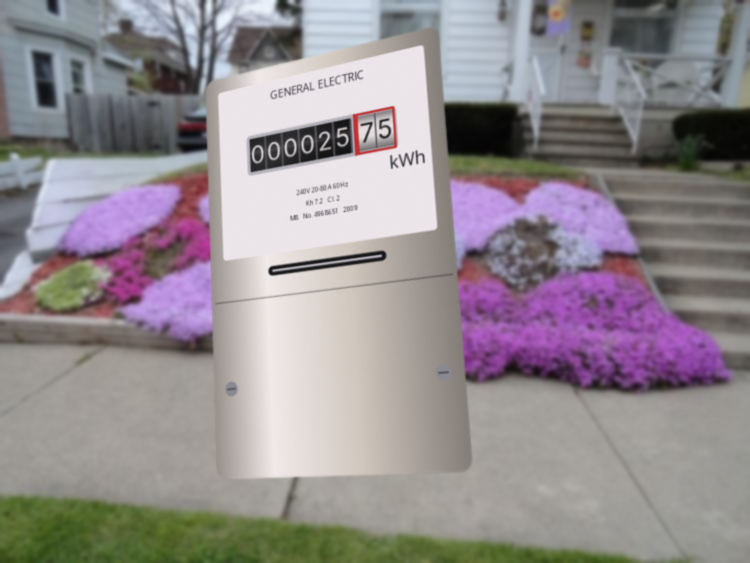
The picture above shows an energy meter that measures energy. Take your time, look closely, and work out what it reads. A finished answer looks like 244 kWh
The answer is 25.75 kWh
